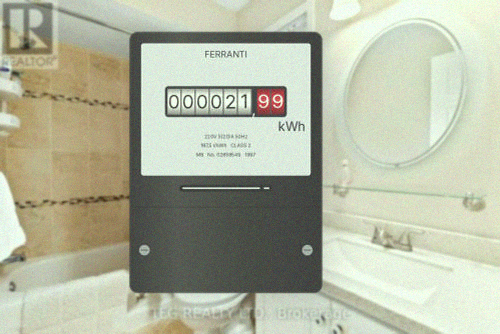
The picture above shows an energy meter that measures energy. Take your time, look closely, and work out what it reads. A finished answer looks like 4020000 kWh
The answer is 21.99 kWh
